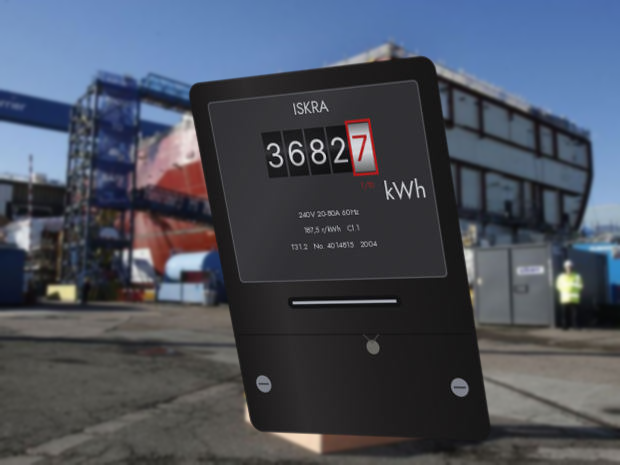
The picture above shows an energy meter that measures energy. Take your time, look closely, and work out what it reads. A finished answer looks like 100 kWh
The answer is 3682.7 kWh
